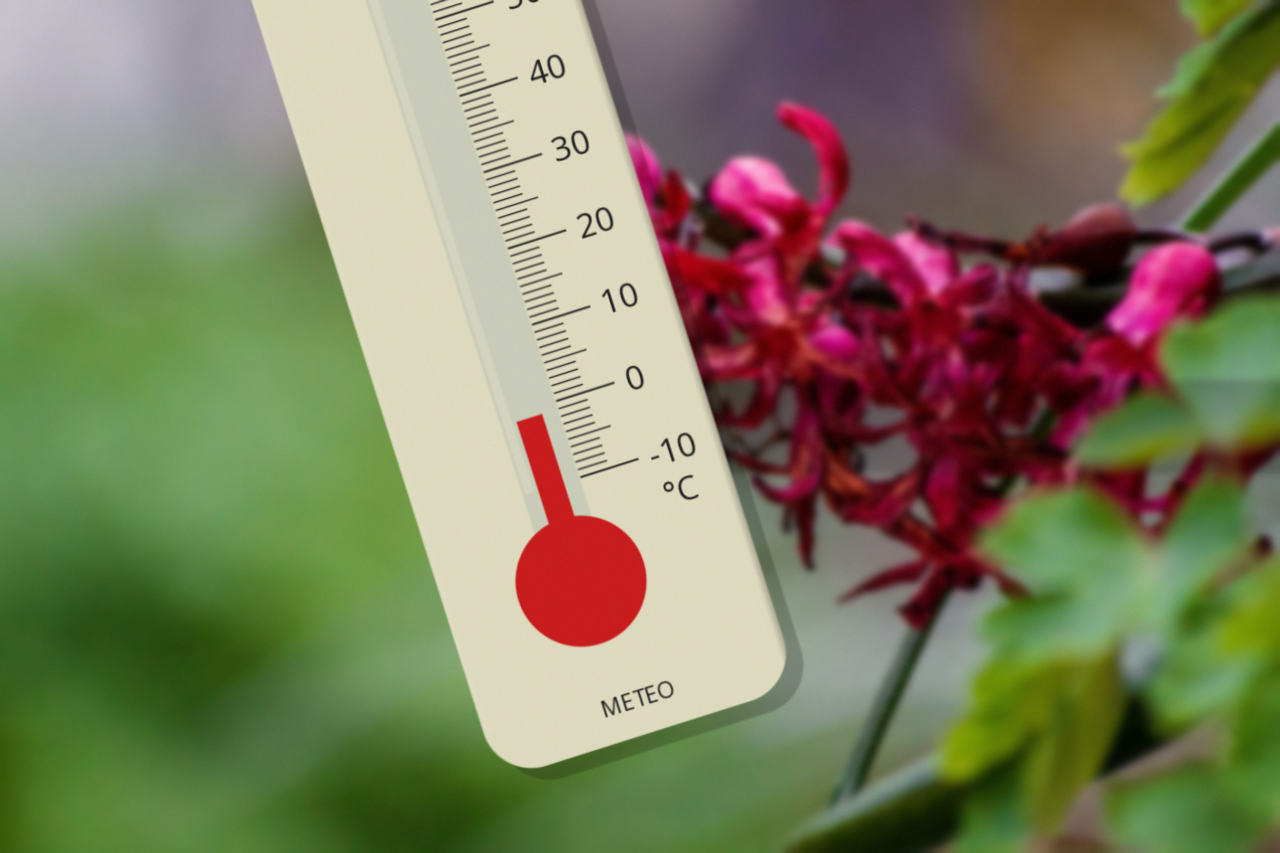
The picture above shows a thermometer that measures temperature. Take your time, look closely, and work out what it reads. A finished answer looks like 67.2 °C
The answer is -1 °C
